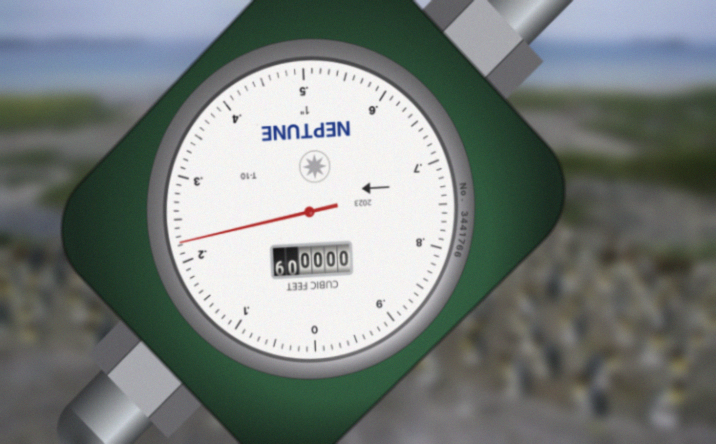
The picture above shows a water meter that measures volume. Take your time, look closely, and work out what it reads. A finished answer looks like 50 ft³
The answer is 9.22 ft³
